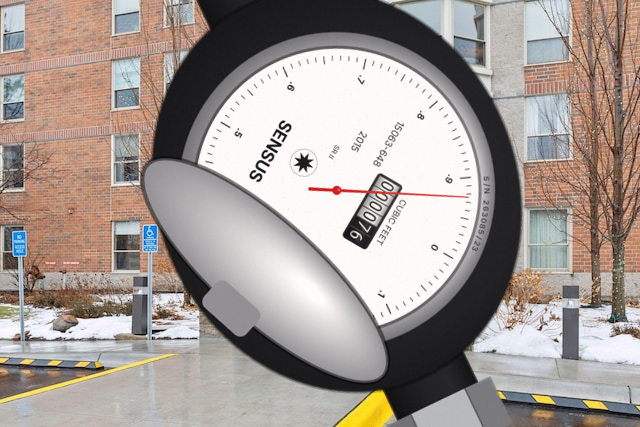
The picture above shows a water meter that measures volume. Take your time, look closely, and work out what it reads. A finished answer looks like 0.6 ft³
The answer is 75.92 ft³
